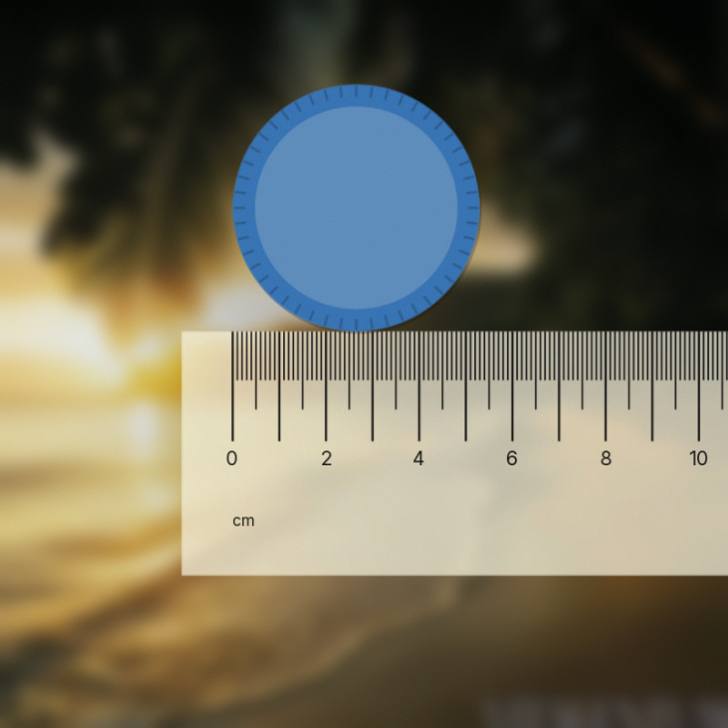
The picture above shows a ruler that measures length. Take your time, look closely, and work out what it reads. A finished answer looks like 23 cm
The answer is 5.3 cm
